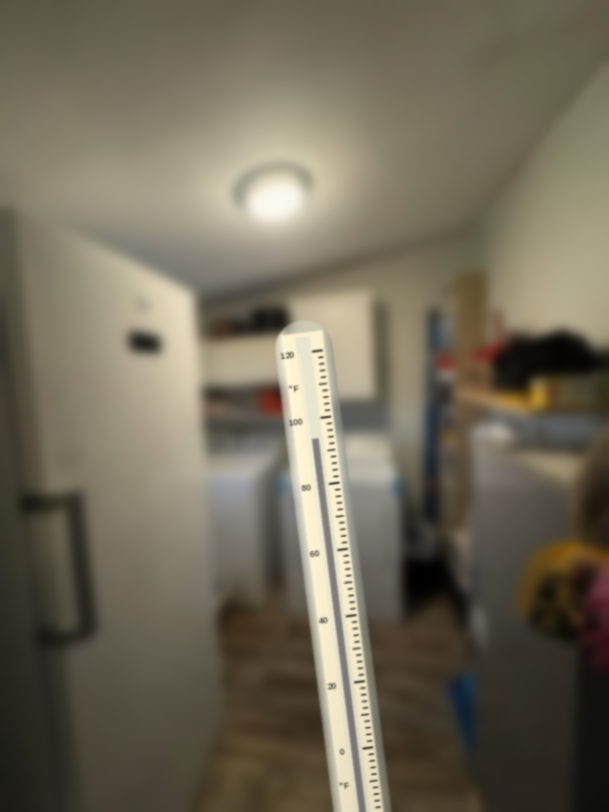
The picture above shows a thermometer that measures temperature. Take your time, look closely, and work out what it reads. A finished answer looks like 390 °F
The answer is 94 °F
